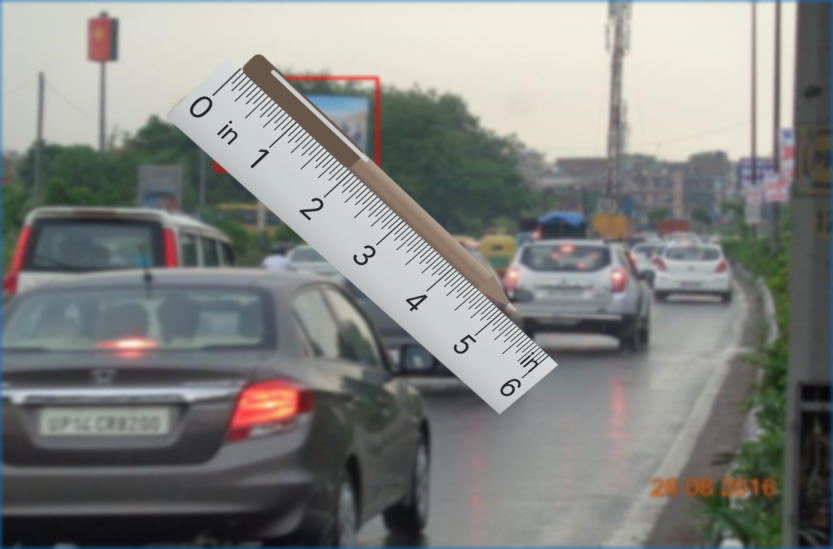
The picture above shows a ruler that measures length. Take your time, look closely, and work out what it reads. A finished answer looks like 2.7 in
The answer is 5.125 in
